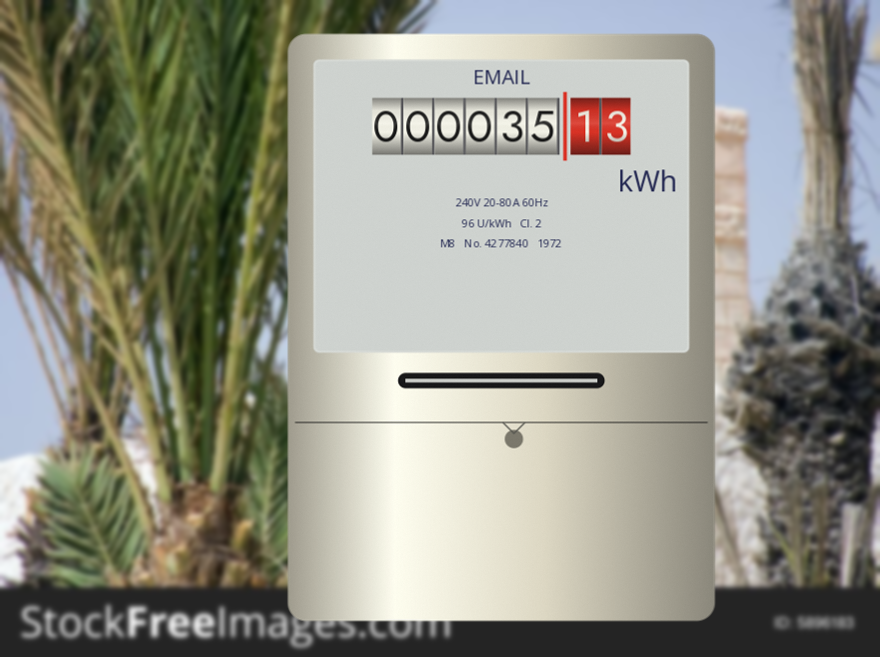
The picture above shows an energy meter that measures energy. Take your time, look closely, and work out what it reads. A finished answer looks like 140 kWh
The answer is 35.13 kWh
